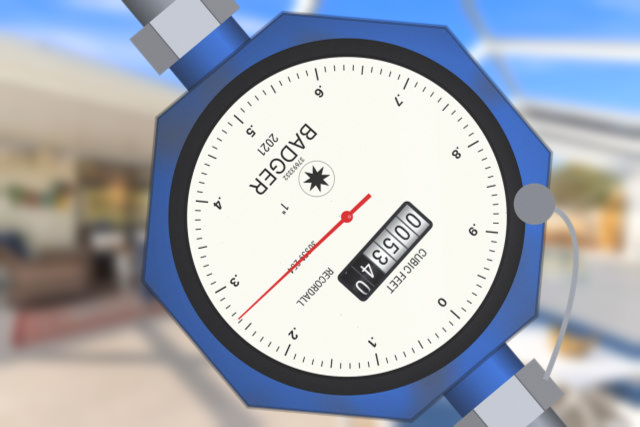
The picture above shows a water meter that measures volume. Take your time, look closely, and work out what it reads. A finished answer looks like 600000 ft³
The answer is 5340.26 ft³
